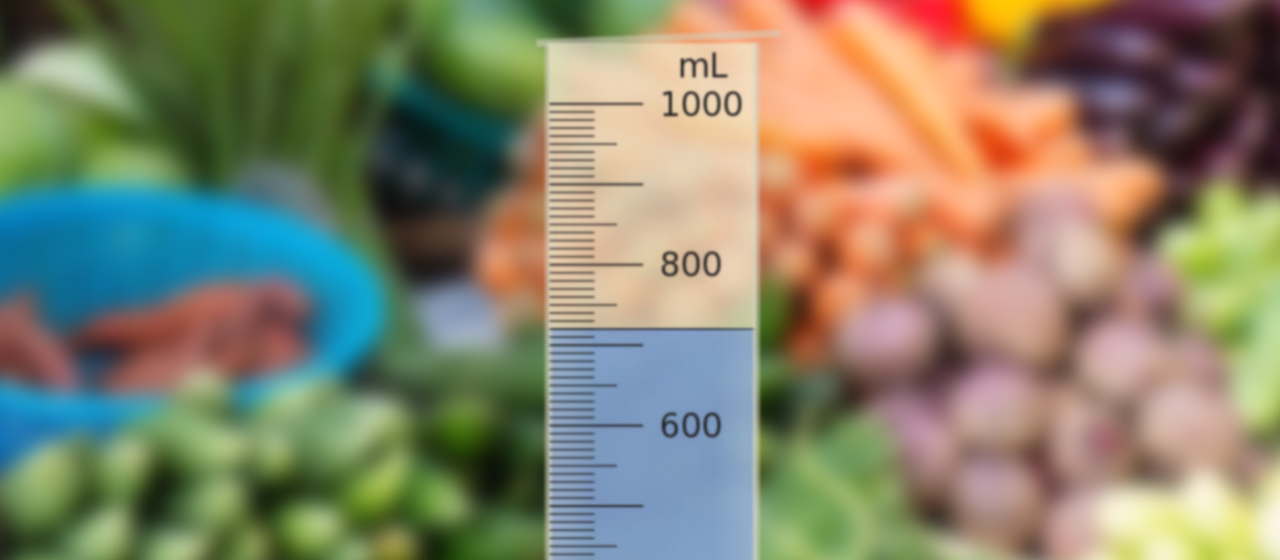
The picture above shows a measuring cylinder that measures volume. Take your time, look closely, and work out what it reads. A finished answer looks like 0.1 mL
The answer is 720 mL
